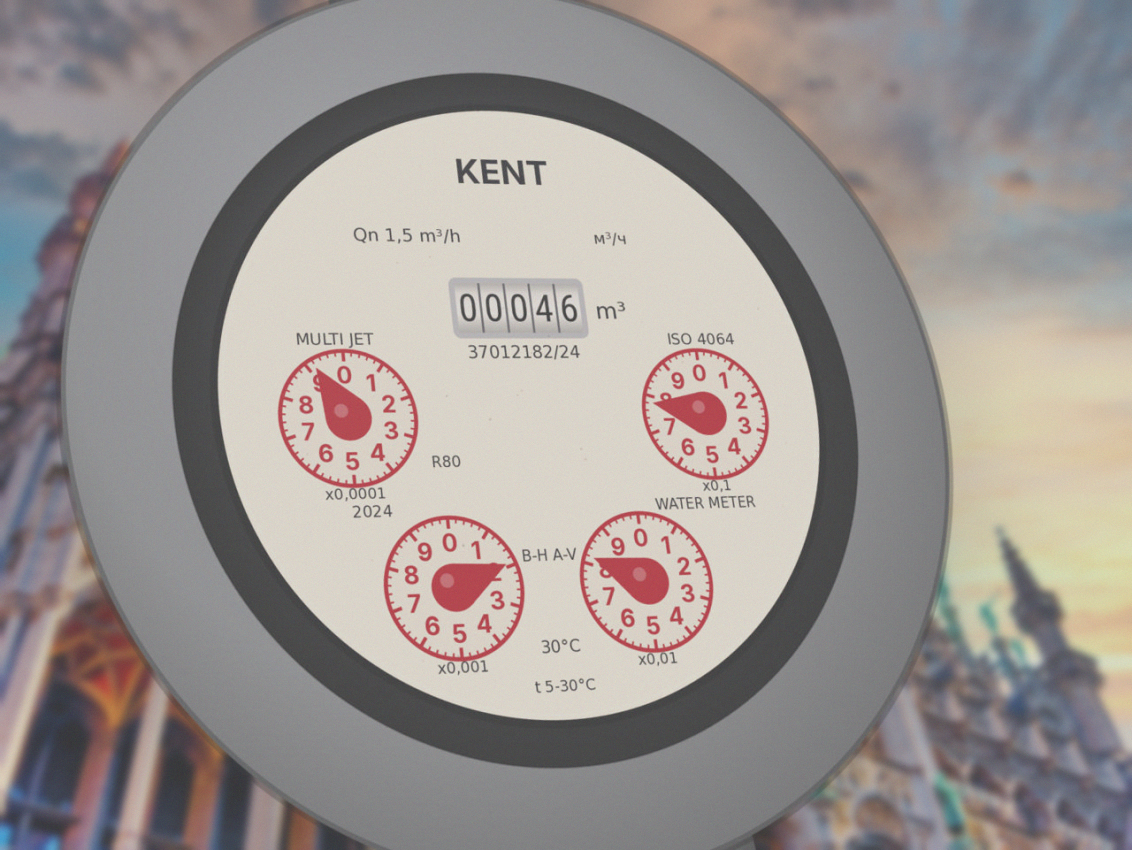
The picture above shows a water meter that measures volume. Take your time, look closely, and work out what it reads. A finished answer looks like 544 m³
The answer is 46.7819 m³
